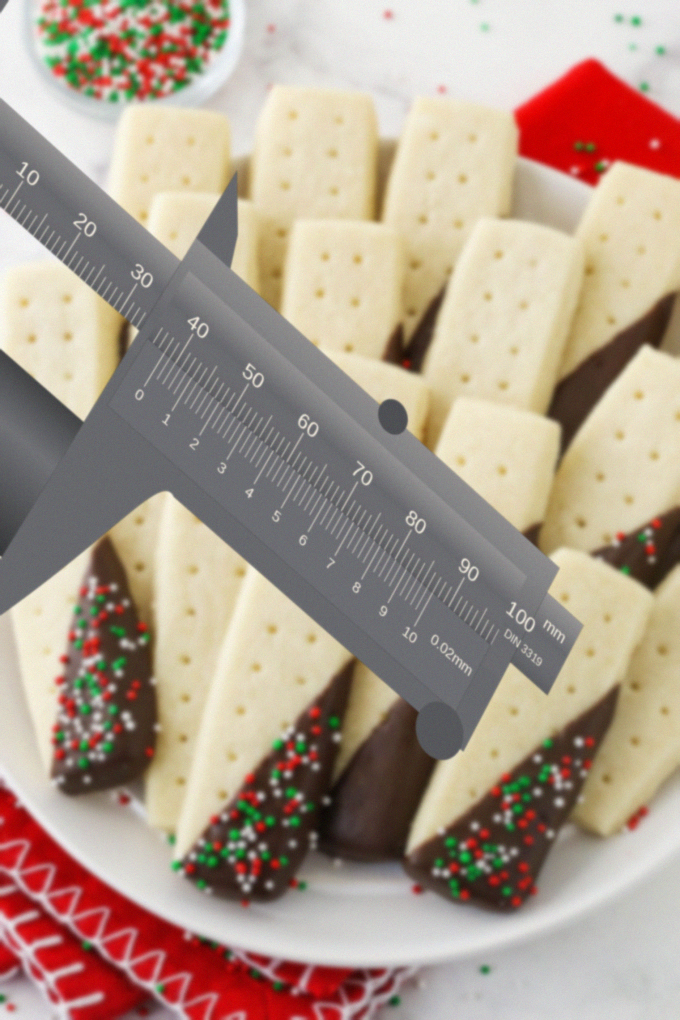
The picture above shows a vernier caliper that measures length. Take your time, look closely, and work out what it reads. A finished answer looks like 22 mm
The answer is 38.0 mm
